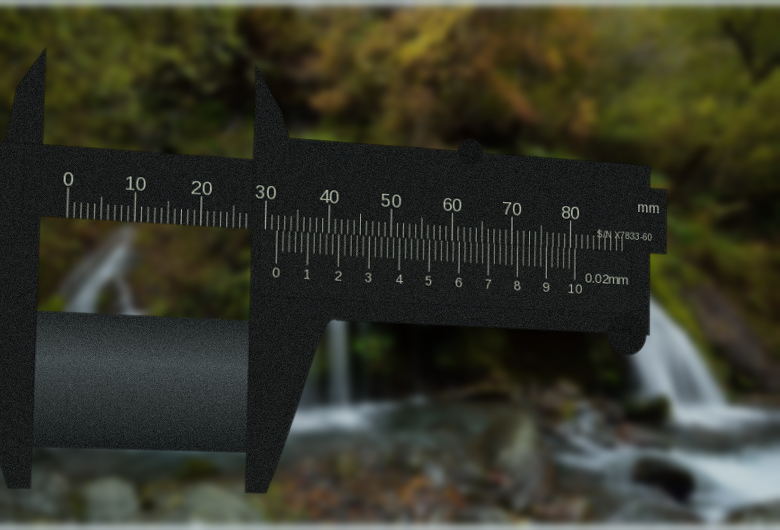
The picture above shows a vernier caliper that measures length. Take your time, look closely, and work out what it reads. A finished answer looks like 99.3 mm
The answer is 31.8 mm
